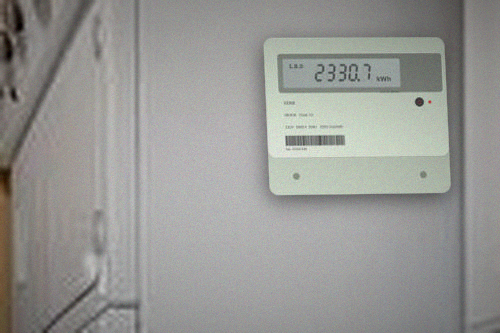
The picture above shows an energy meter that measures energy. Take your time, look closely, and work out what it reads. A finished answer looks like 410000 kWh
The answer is 2330.7 kWh
